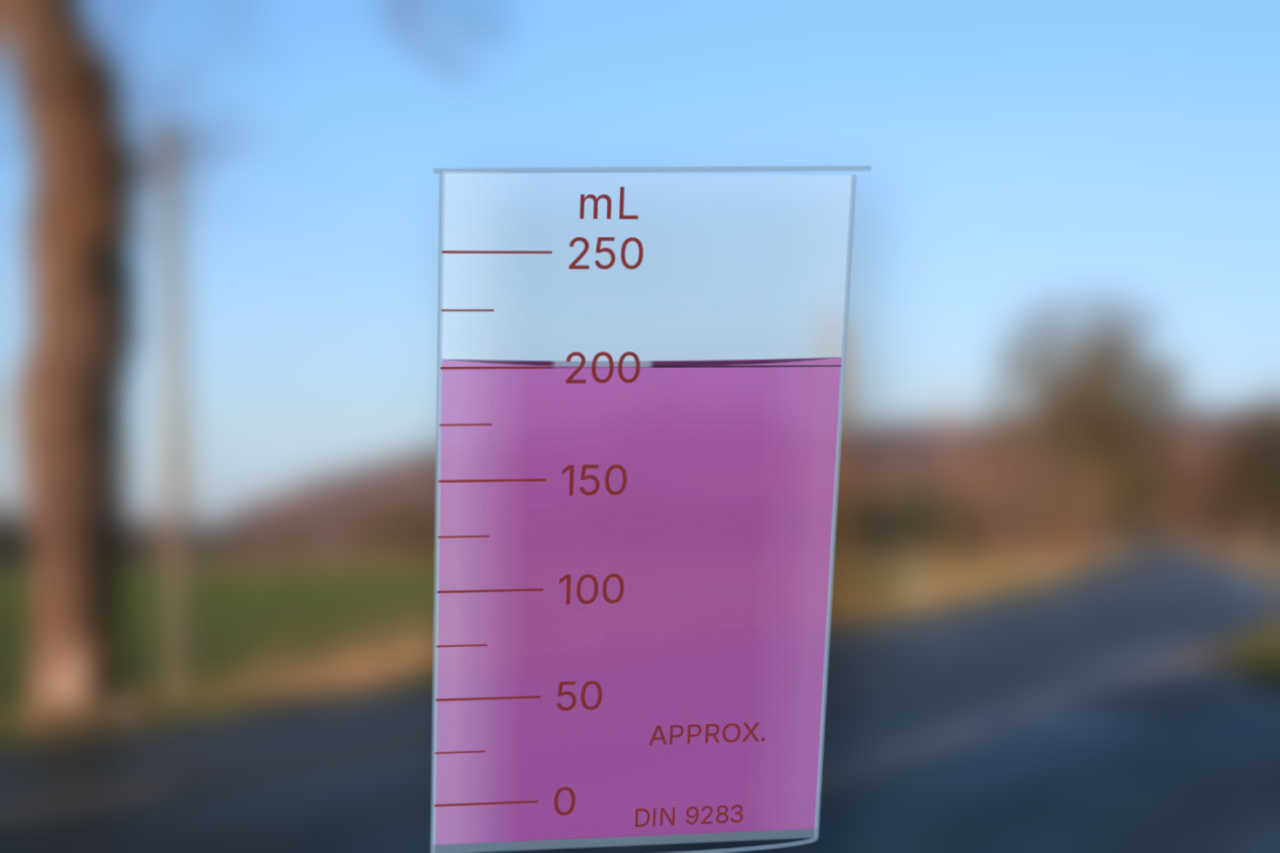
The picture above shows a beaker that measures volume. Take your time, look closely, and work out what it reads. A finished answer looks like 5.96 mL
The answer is 200 mL
